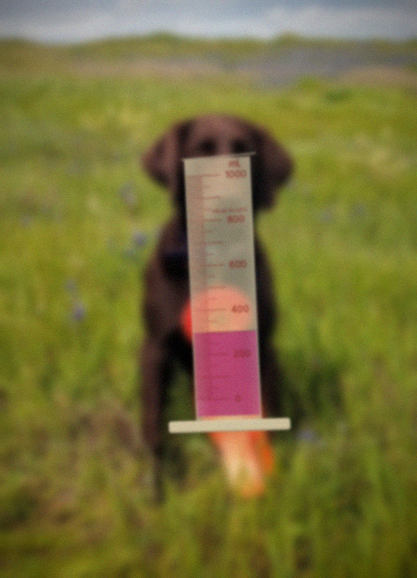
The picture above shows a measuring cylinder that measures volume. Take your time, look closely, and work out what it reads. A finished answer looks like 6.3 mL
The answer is 300 mL
